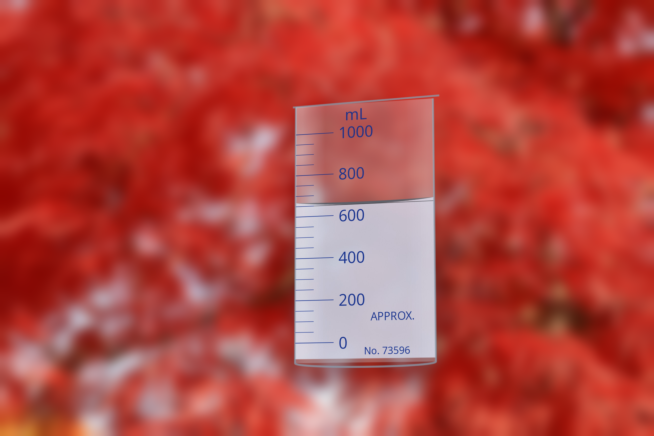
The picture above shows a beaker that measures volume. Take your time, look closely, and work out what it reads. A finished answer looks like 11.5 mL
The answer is 650 mL
